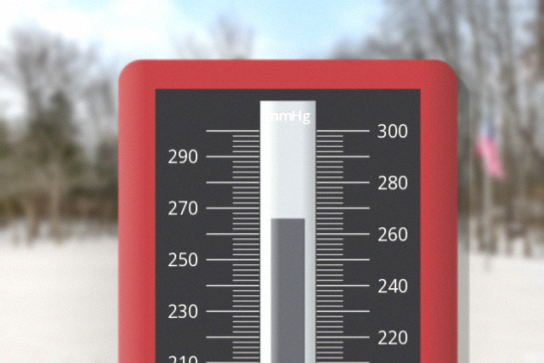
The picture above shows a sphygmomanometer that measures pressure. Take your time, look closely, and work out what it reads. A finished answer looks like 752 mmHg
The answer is 266 mmHg
